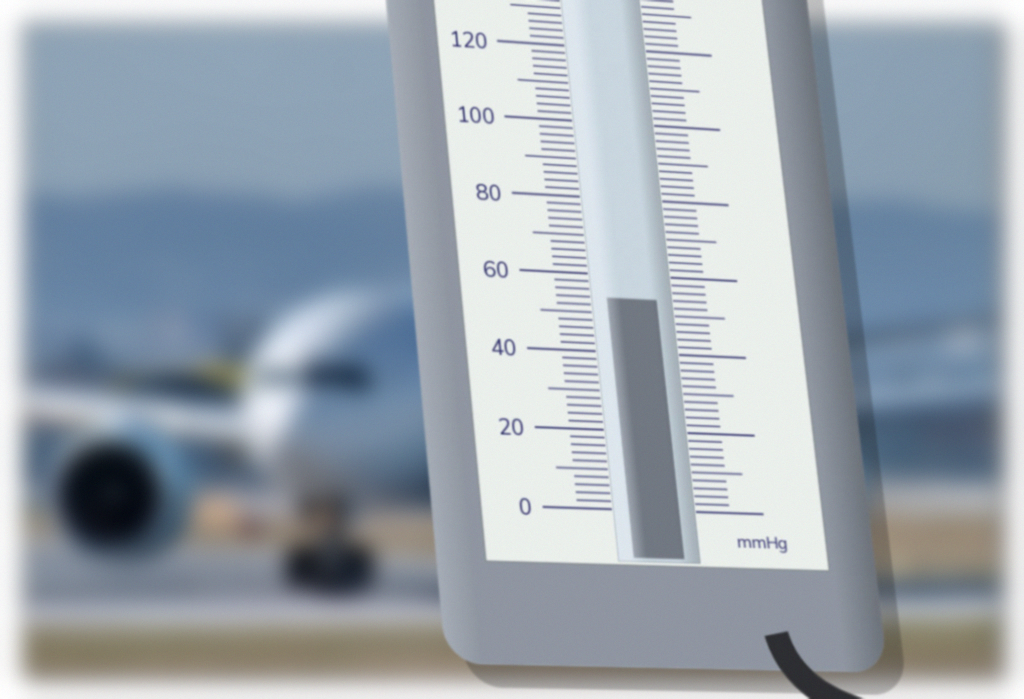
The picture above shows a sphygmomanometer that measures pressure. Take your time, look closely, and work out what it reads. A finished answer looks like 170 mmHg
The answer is 54 mmHg
